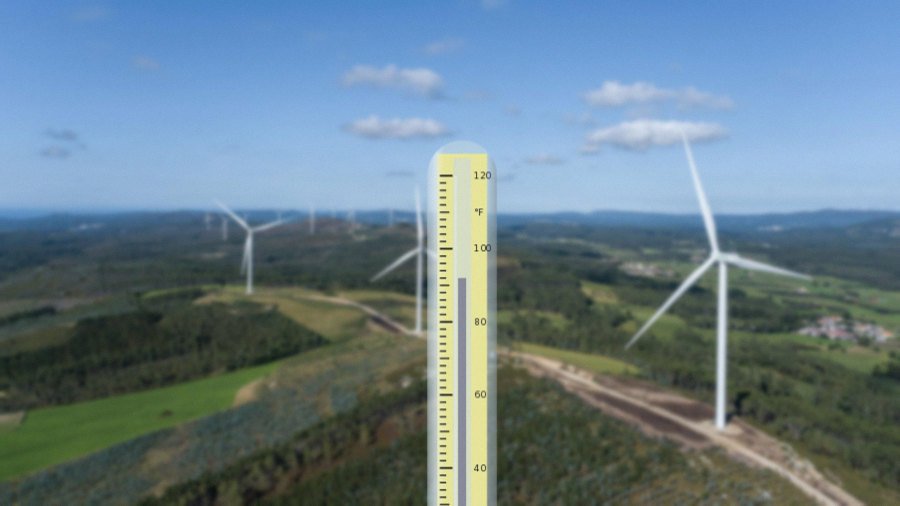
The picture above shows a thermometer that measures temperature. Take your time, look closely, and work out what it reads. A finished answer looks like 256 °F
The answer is 92 °F
